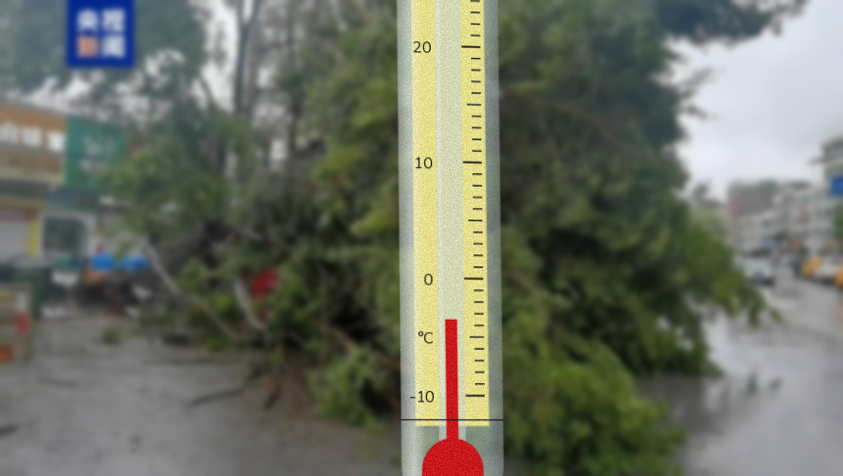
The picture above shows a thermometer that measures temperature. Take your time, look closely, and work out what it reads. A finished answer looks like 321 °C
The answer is -3.5 °C
